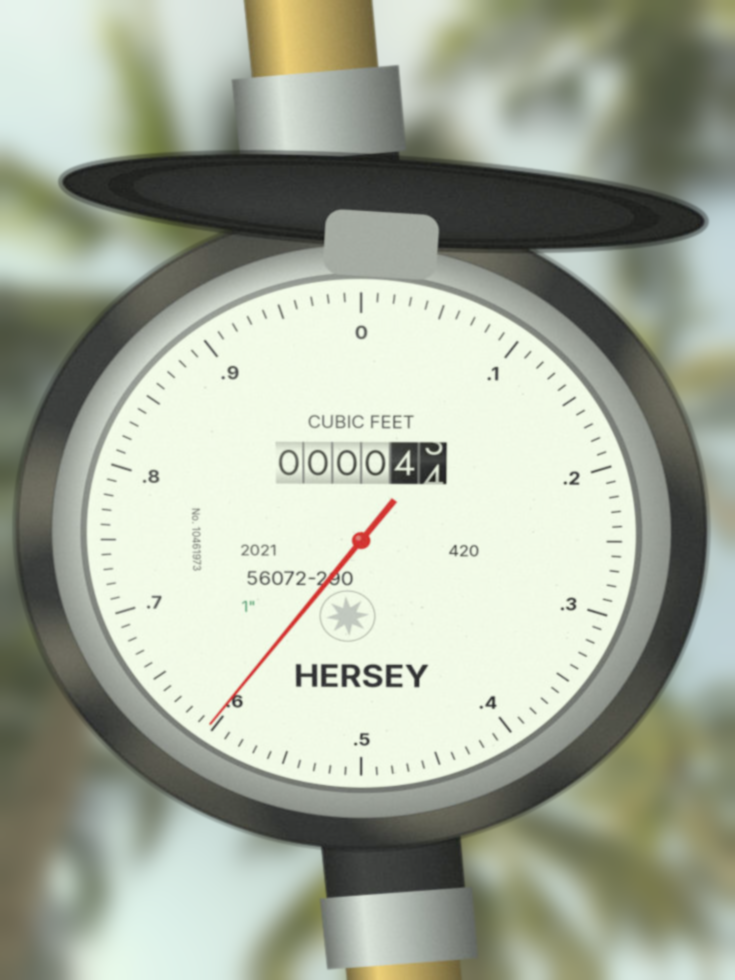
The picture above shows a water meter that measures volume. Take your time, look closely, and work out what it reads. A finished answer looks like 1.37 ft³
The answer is 43.60 ft³
